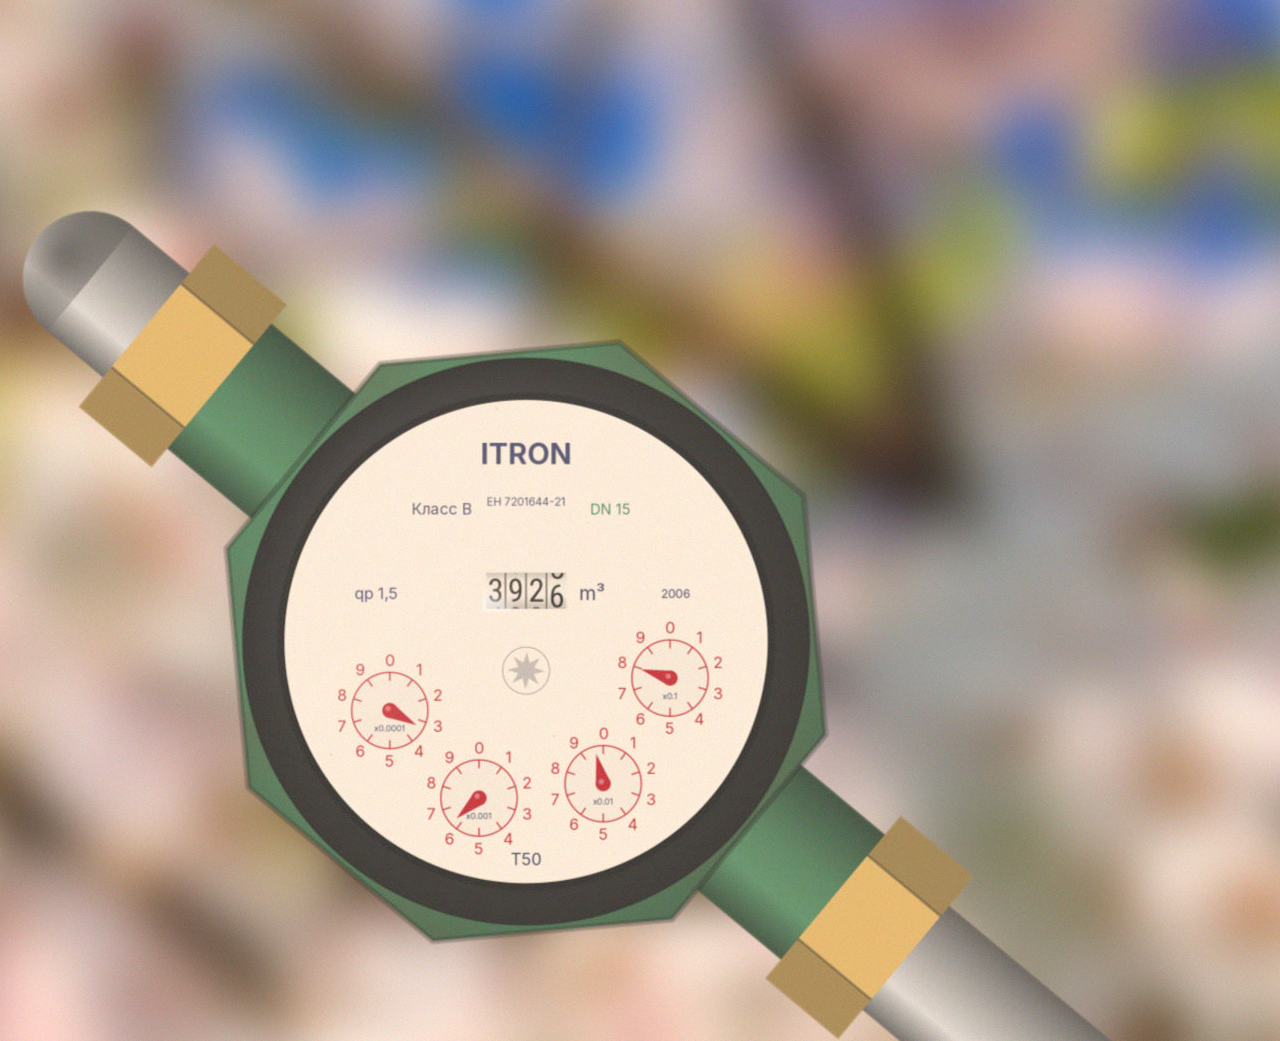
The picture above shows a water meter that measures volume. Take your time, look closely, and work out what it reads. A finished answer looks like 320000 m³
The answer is 3925.7963 m³
